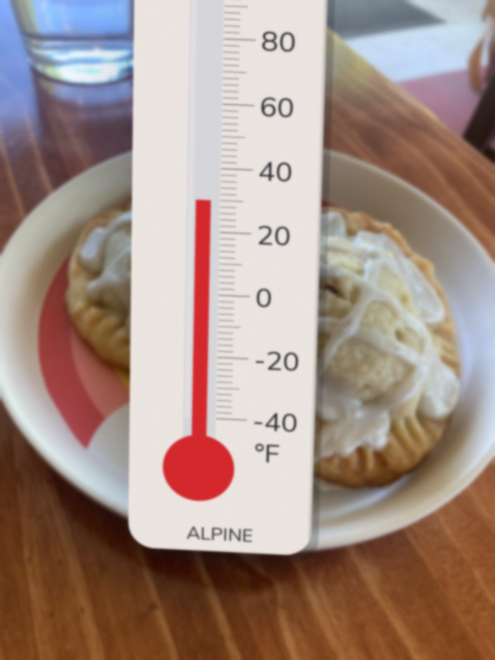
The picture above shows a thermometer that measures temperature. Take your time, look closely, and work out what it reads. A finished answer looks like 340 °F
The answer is 30 °F
